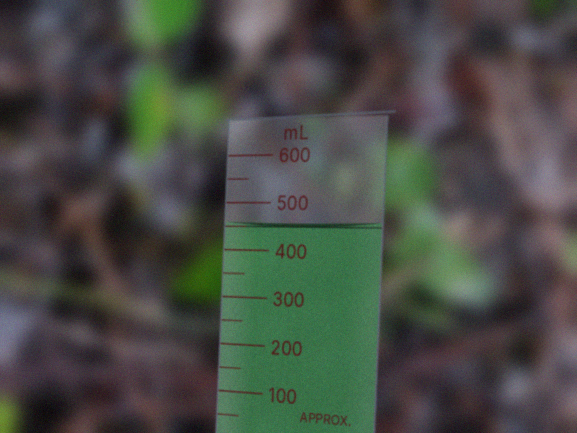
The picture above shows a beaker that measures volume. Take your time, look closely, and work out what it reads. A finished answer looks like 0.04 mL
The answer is 450 mL
